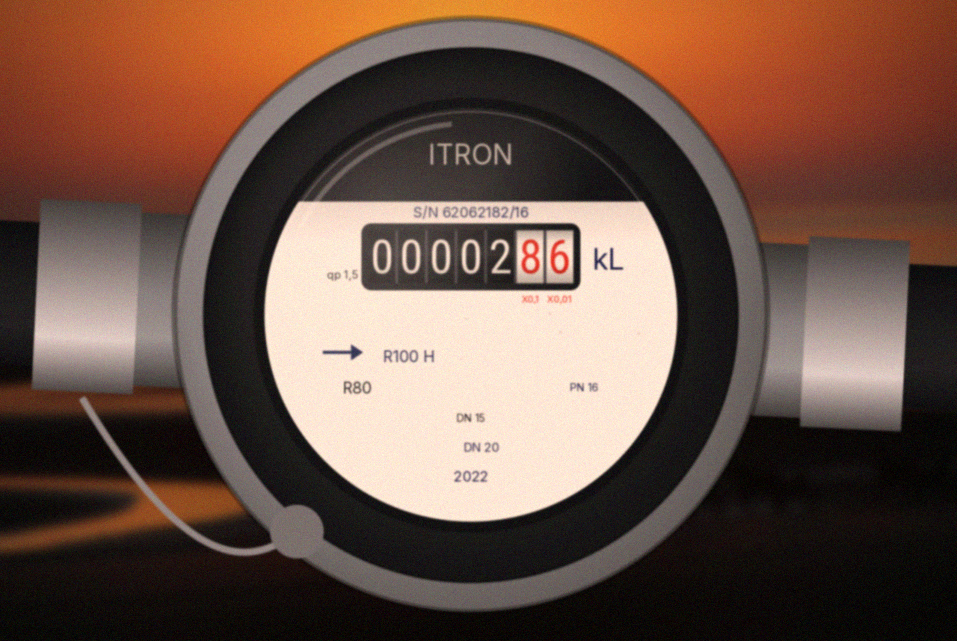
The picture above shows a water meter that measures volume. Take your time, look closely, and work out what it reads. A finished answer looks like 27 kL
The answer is 2.86 kL
